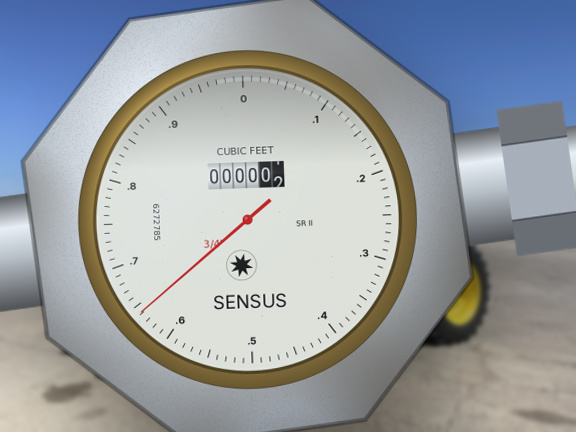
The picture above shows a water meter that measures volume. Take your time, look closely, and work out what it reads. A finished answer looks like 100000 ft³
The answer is 1.64 ft³
